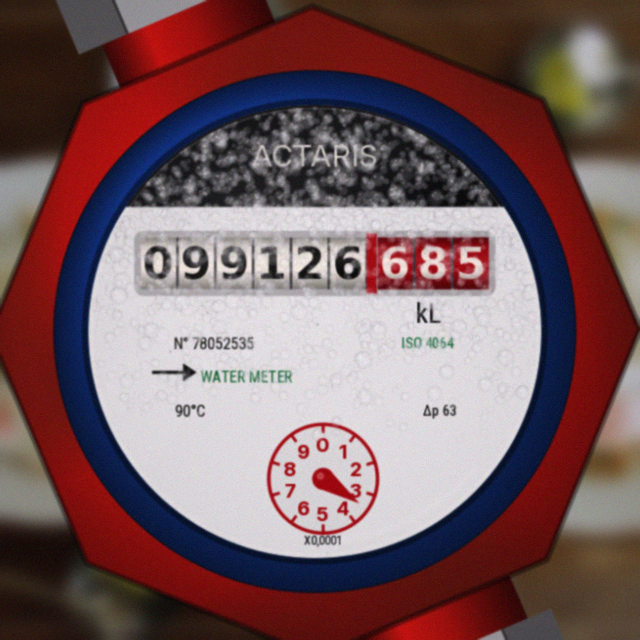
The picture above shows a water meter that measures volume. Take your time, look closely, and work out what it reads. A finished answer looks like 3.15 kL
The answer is 99126.6853 kL
